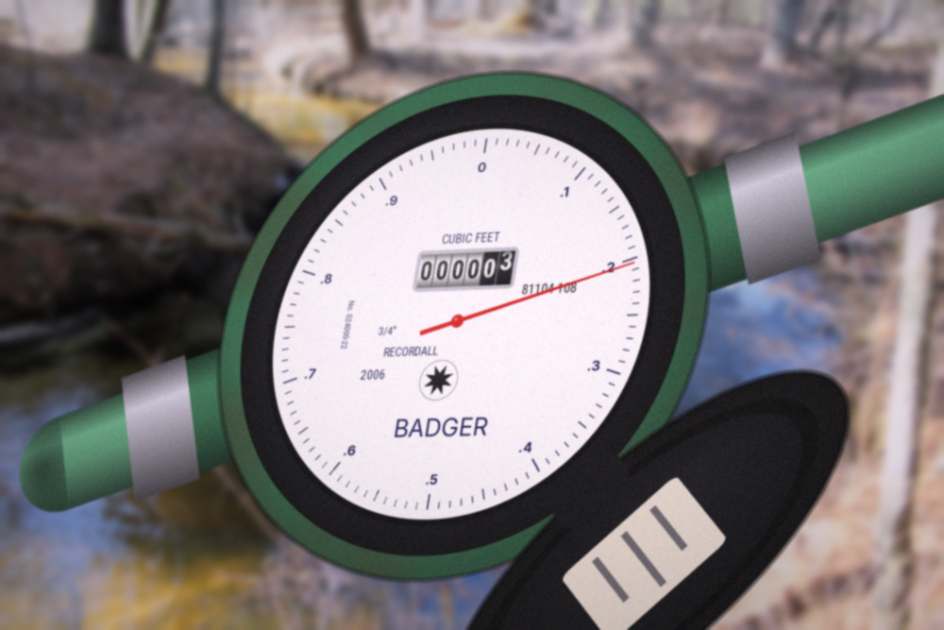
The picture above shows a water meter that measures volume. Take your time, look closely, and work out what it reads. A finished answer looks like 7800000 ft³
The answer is 3.20 ft³
